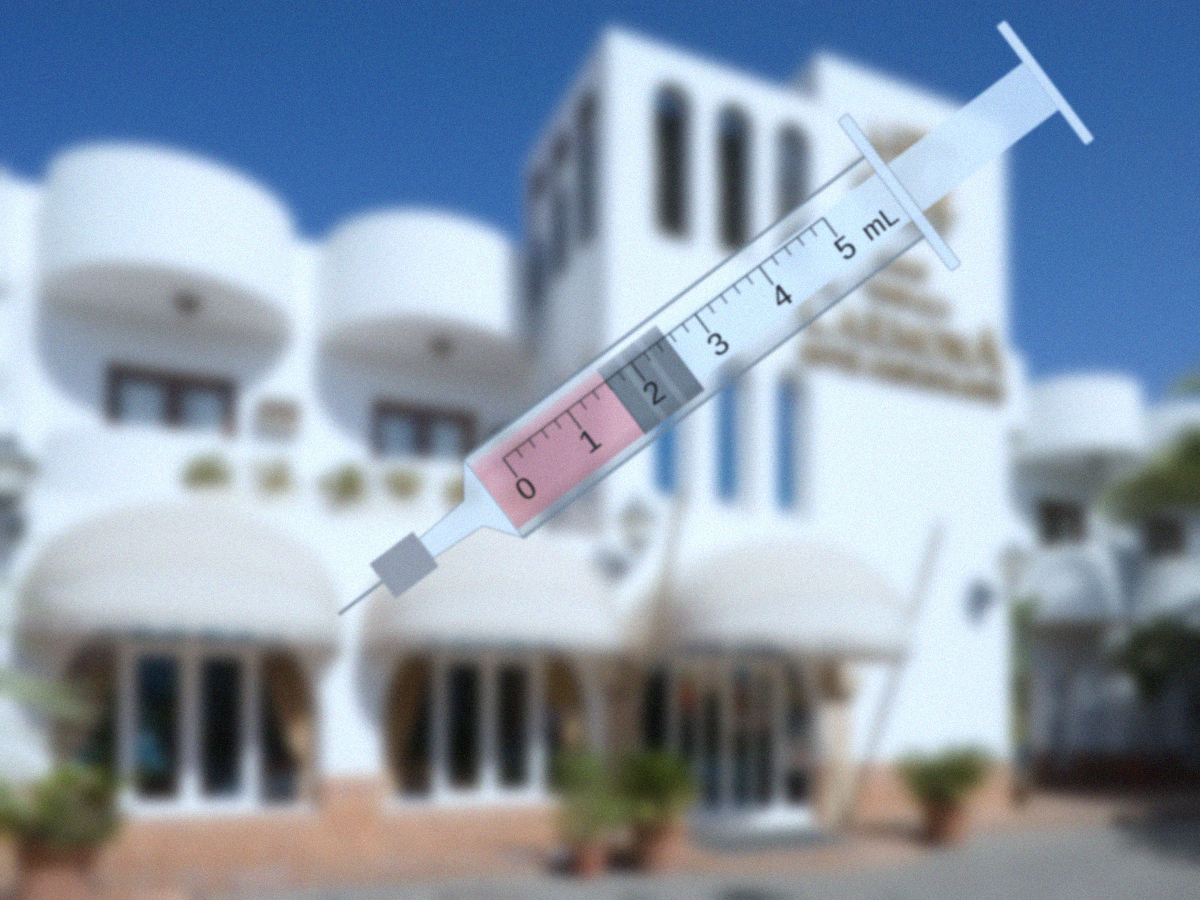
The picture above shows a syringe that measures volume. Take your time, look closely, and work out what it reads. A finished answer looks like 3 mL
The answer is 1.6 mL
